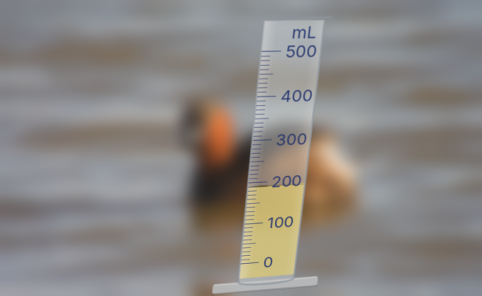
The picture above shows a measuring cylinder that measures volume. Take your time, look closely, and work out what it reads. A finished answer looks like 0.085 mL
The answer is 190 mL
